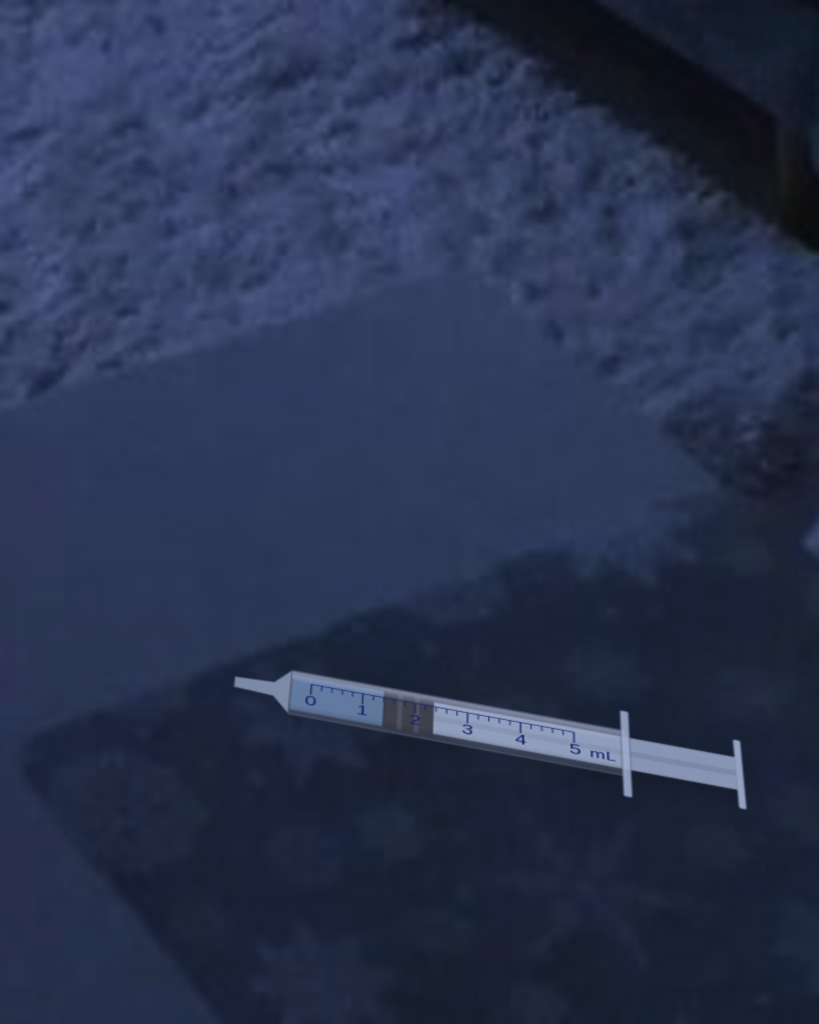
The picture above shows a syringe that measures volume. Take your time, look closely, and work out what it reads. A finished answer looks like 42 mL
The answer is 1.4 mL
